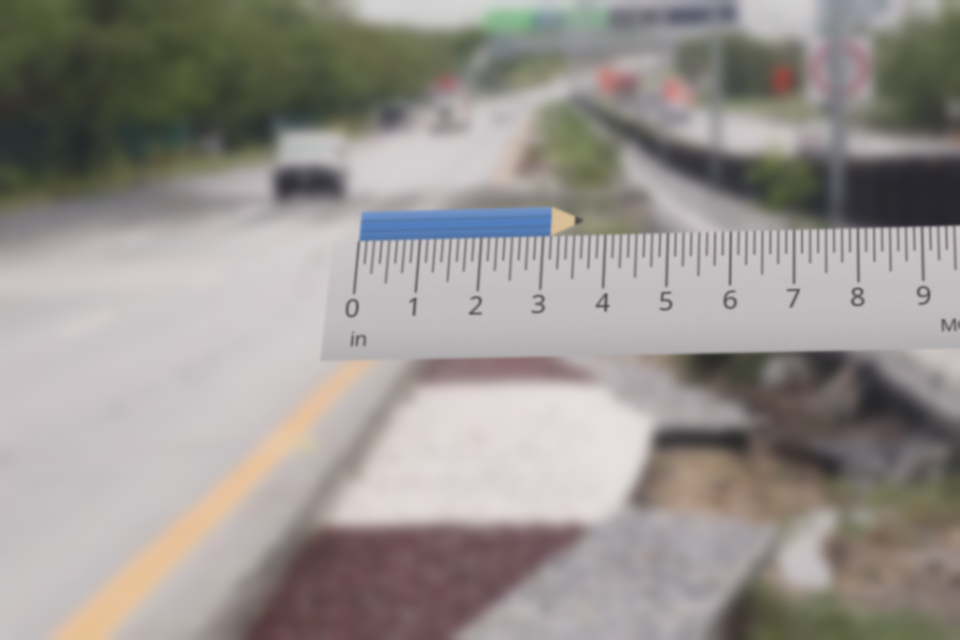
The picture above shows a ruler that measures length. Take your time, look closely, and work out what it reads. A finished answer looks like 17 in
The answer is 3.625 in
